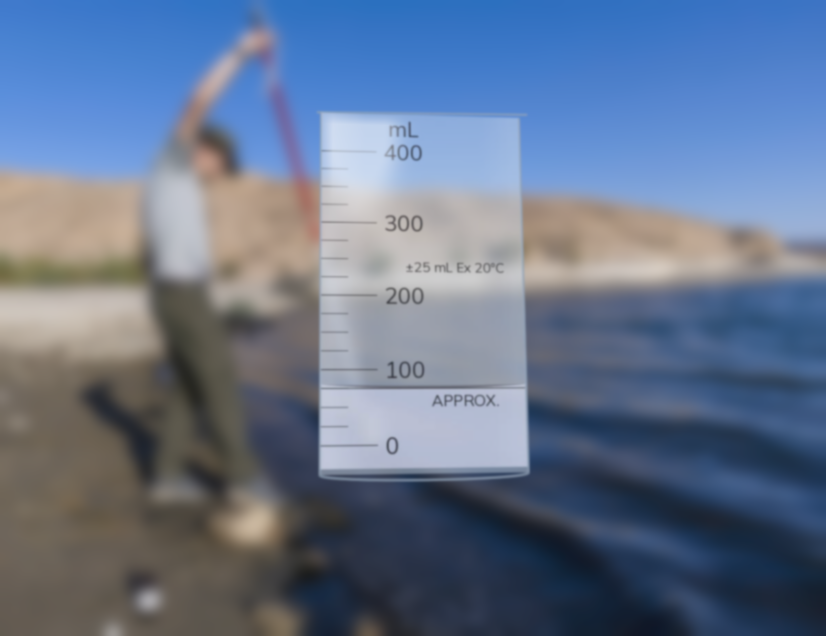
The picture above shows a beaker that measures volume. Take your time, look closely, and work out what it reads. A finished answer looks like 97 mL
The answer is 75 mL
